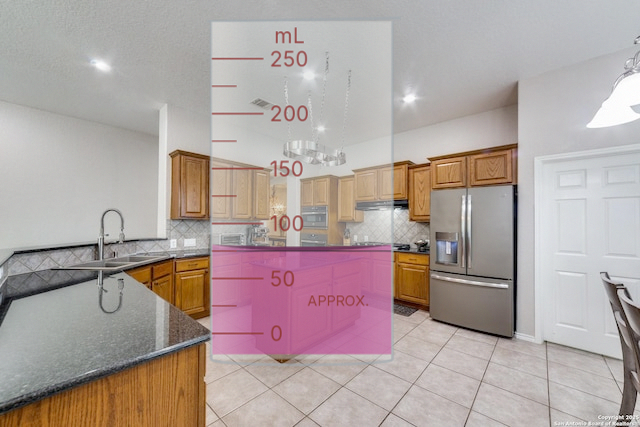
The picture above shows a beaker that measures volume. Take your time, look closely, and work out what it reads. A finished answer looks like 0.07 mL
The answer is 75 mL
